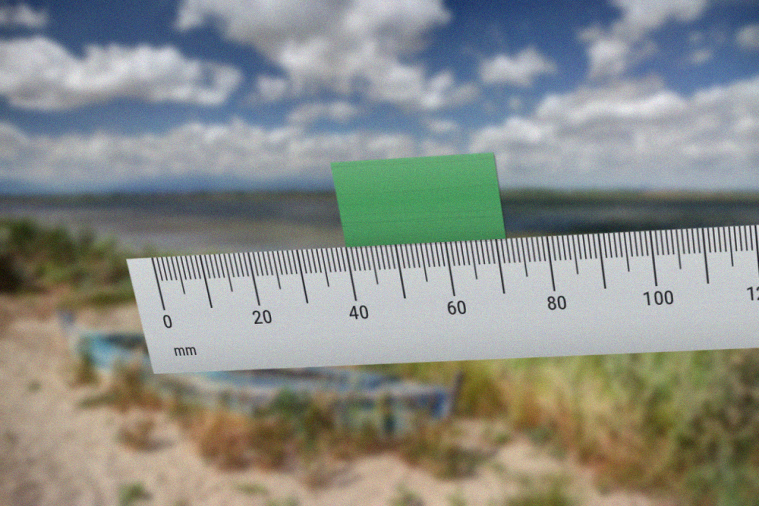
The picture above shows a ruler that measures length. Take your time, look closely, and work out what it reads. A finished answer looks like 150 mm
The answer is 32 mm
